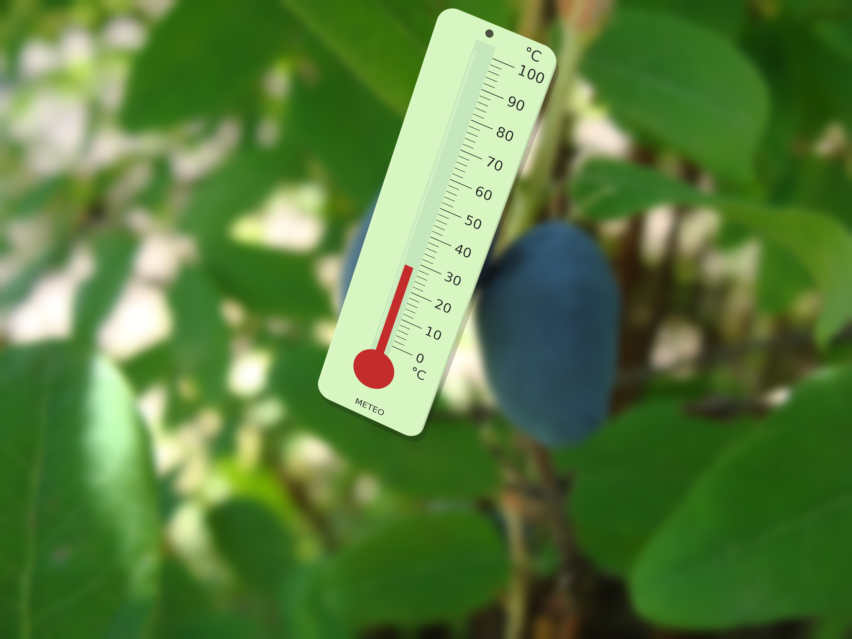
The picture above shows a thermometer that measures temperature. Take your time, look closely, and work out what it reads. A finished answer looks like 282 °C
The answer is 28 °C
